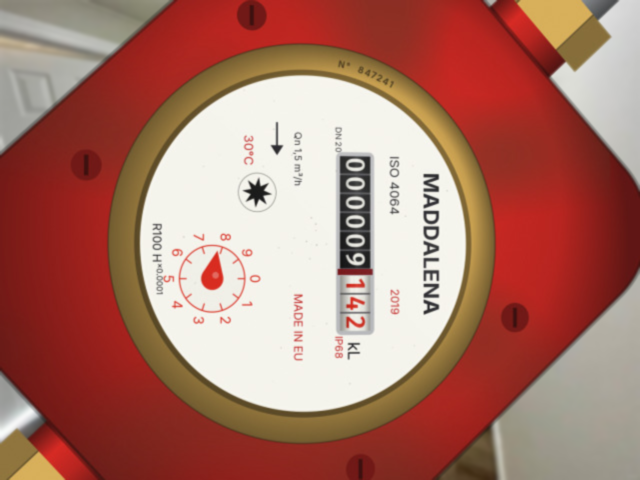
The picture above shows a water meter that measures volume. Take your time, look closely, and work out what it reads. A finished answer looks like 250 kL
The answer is 9.1427 kL
